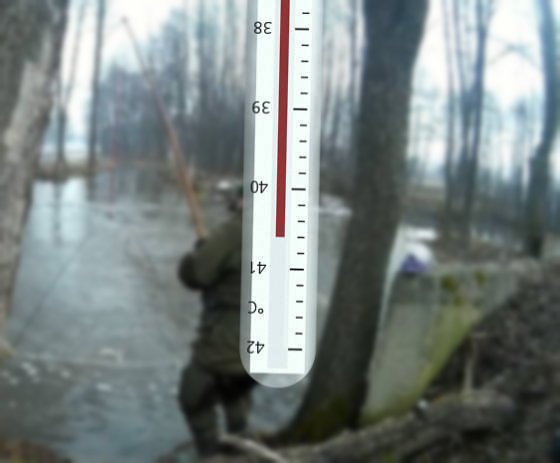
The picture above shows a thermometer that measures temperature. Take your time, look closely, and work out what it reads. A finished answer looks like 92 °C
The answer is 40.6 °C
